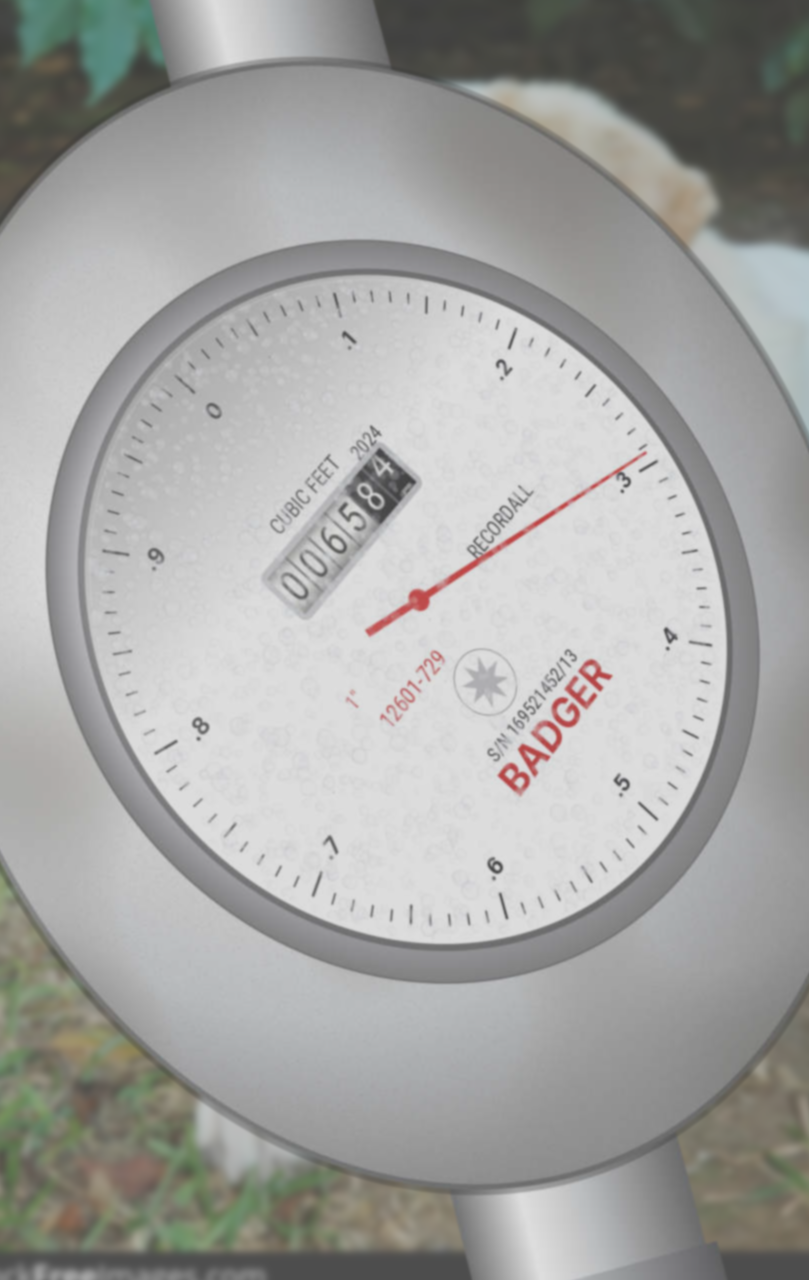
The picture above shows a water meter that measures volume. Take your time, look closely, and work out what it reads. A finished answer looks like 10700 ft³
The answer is 6584.29 ft³
